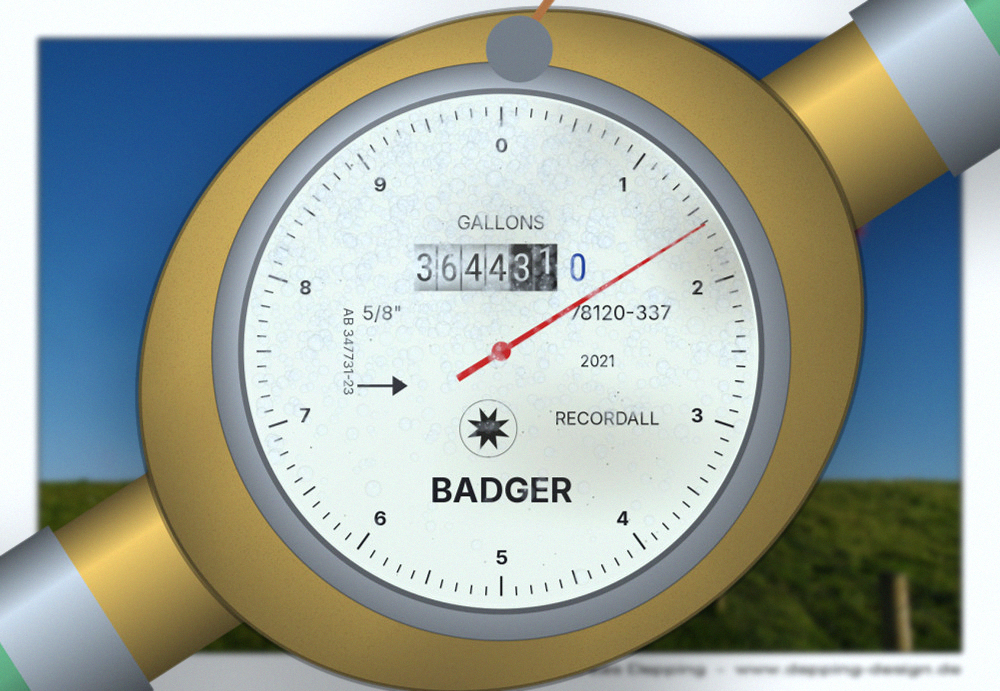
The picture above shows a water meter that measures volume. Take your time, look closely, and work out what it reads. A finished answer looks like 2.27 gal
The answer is 3644311.6 gal
